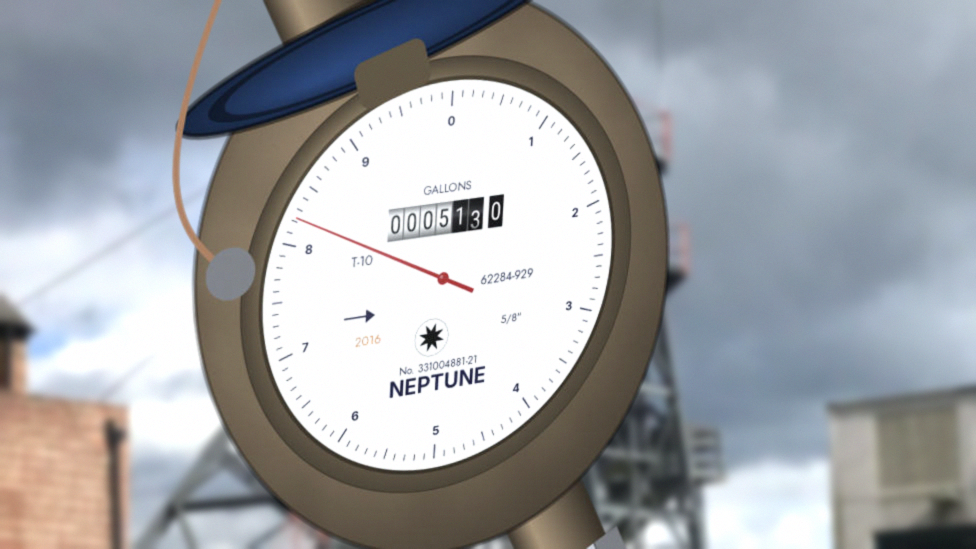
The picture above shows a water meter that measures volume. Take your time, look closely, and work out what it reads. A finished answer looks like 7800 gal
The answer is 5128.2 gal
